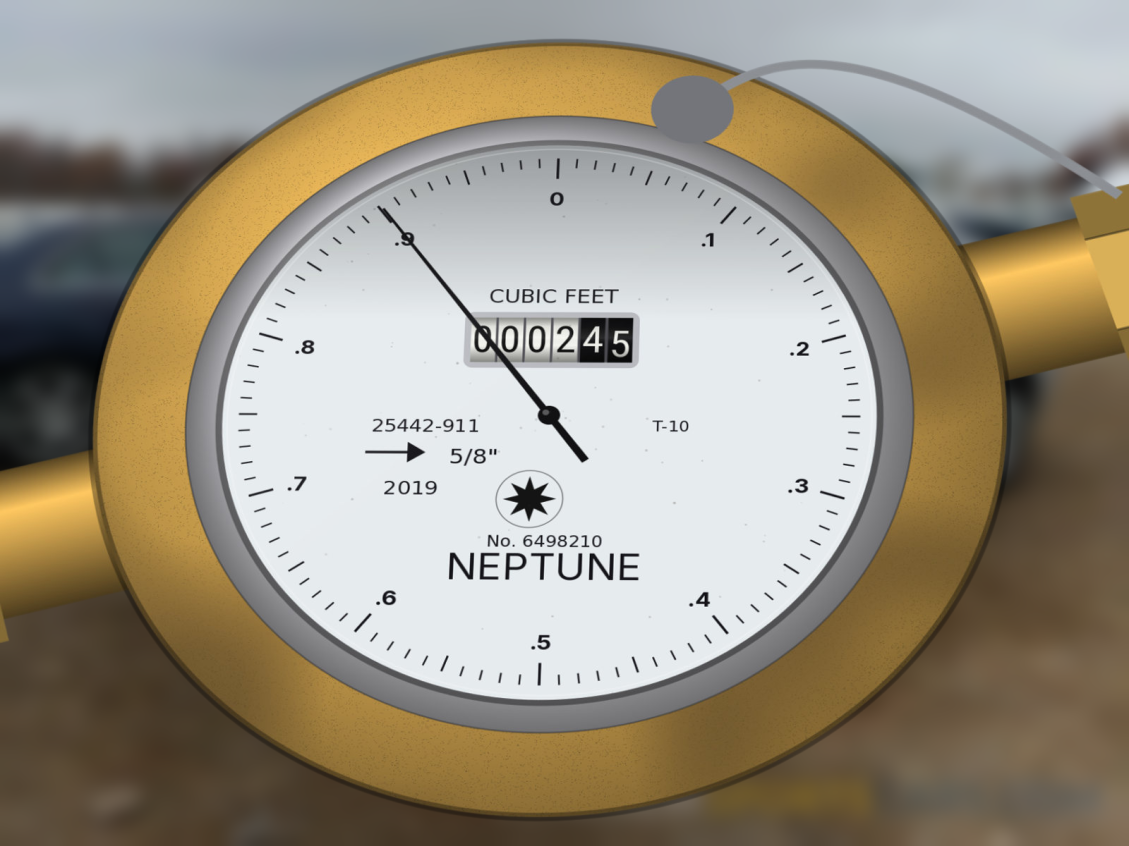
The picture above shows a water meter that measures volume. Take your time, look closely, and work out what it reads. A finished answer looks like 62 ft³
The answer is 244.90 ft³
